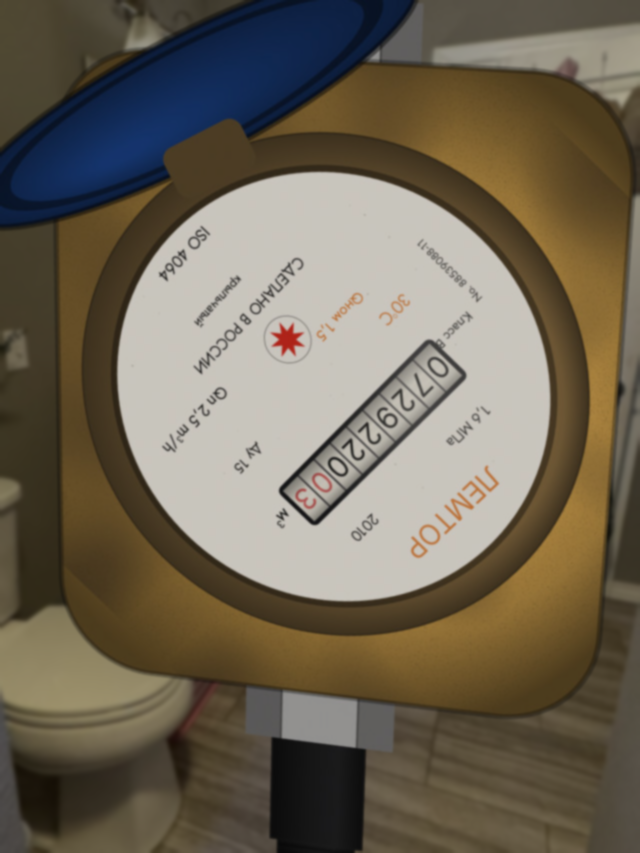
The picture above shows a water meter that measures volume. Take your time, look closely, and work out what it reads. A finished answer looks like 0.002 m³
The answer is 729220.03 m³
